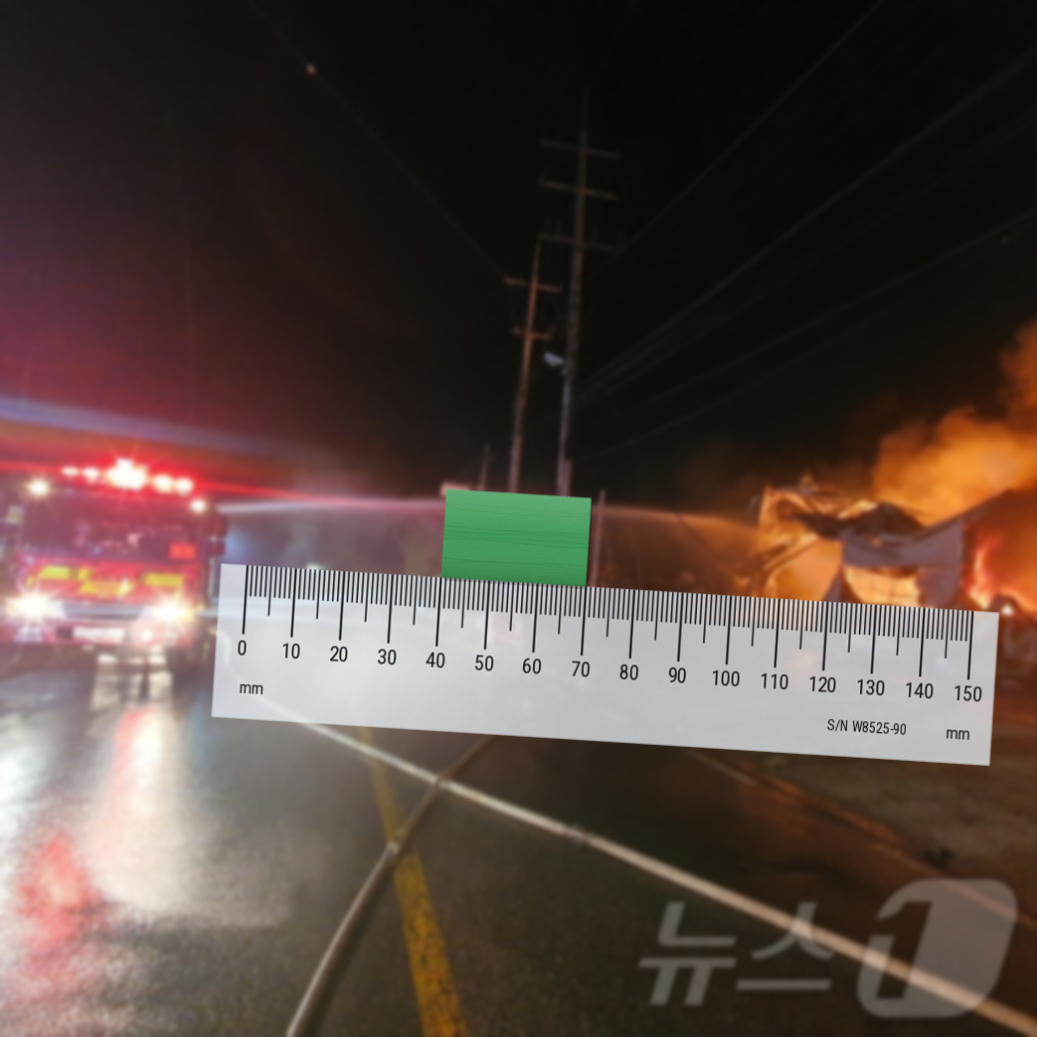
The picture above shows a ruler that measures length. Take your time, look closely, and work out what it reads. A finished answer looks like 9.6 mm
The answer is 30 mm
